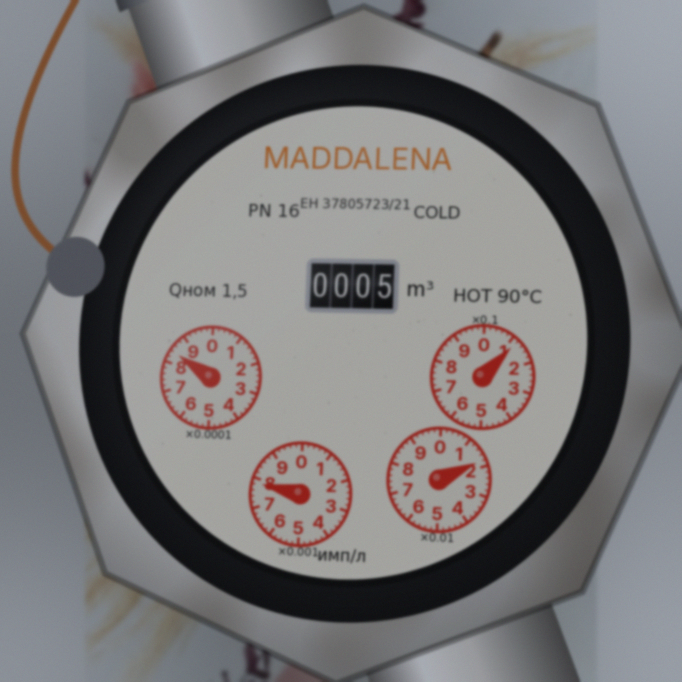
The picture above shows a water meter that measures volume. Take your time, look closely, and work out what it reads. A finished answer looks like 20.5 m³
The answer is 5.1178 m³
